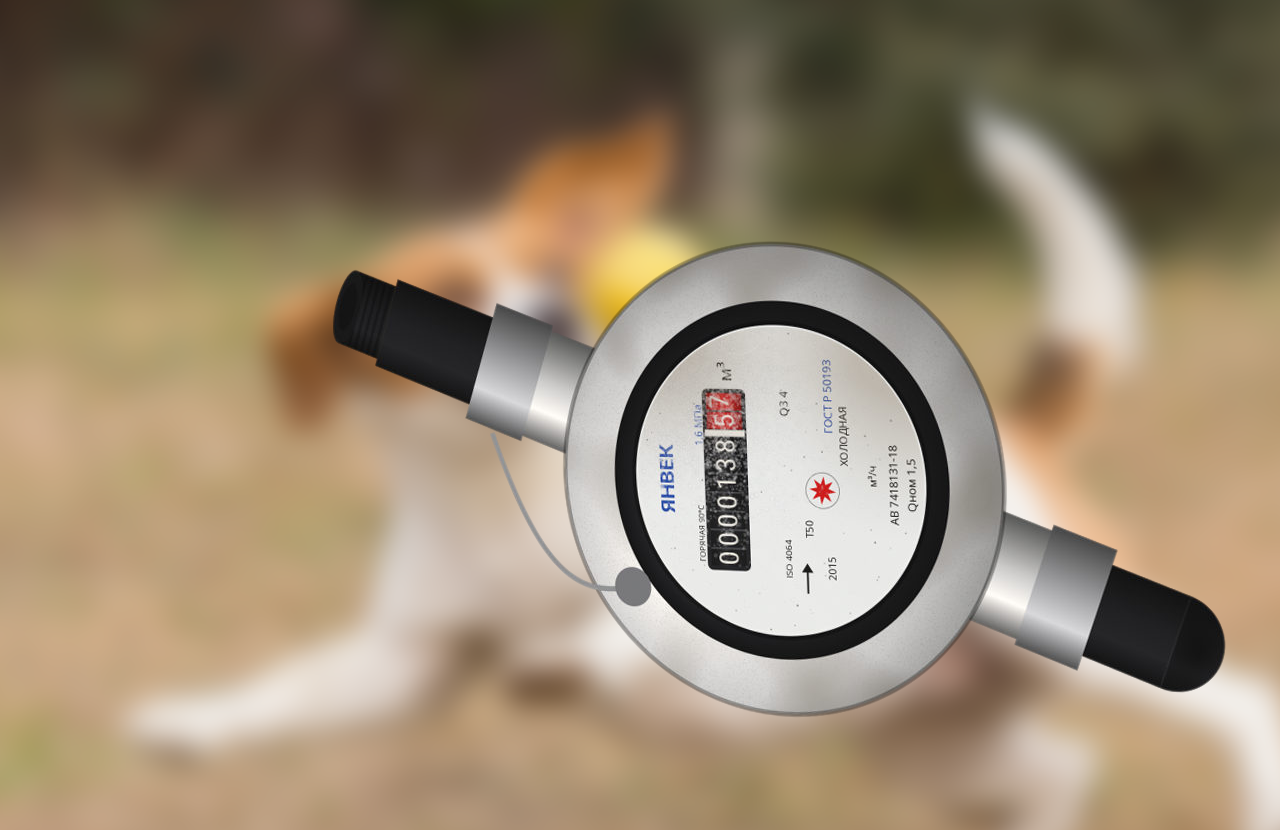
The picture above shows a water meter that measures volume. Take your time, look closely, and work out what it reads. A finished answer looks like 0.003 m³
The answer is 138.57 m³
